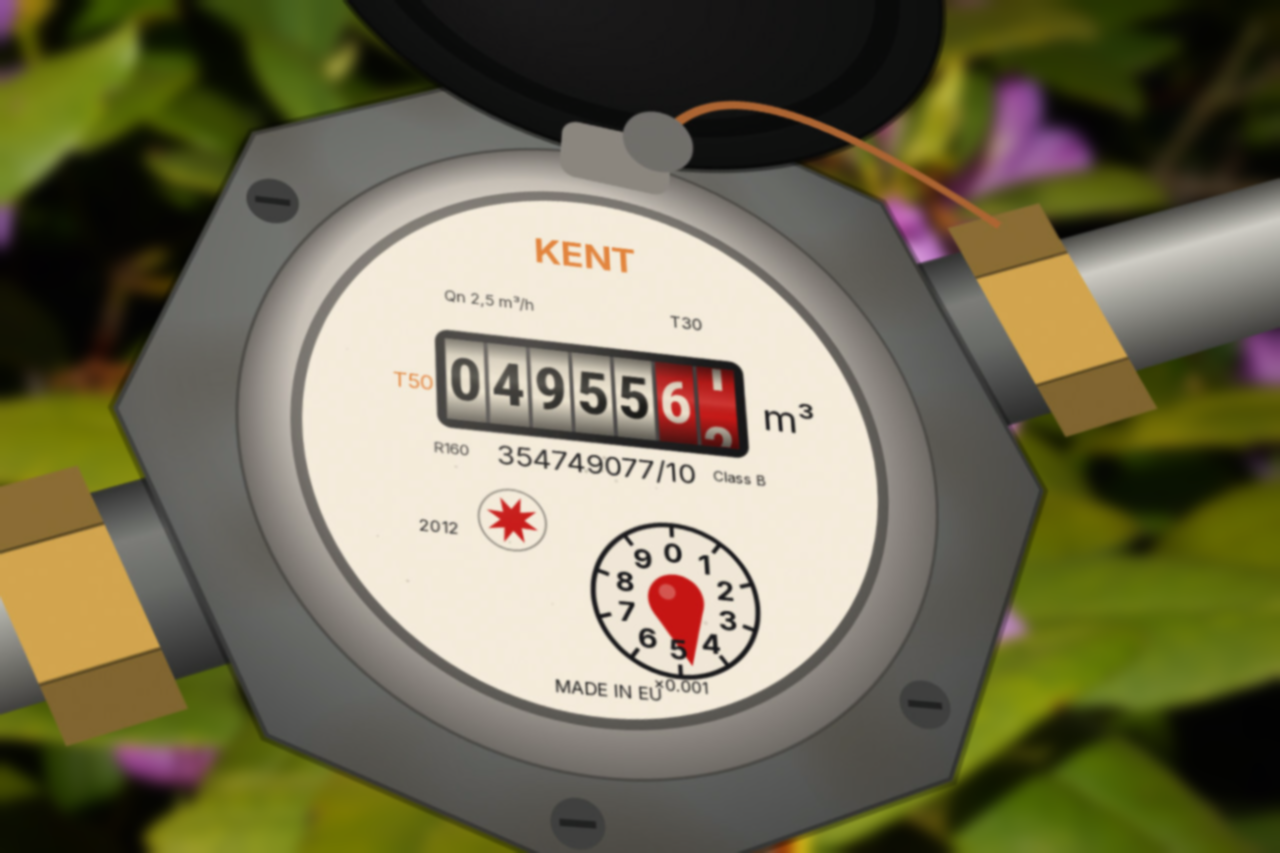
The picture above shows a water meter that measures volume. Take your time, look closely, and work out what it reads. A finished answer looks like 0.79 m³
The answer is 4955.614 m³
